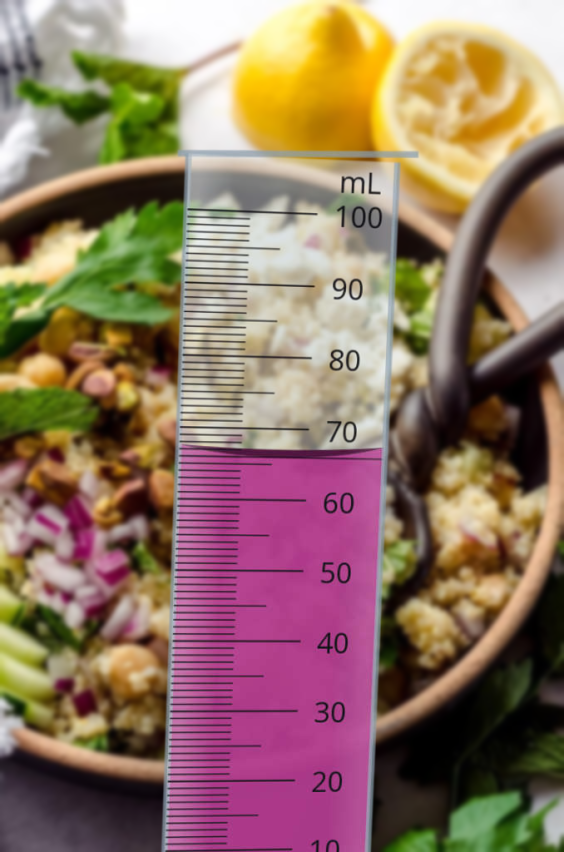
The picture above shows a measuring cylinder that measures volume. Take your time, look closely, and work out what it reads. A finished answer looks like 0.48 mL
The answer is 66 mL
